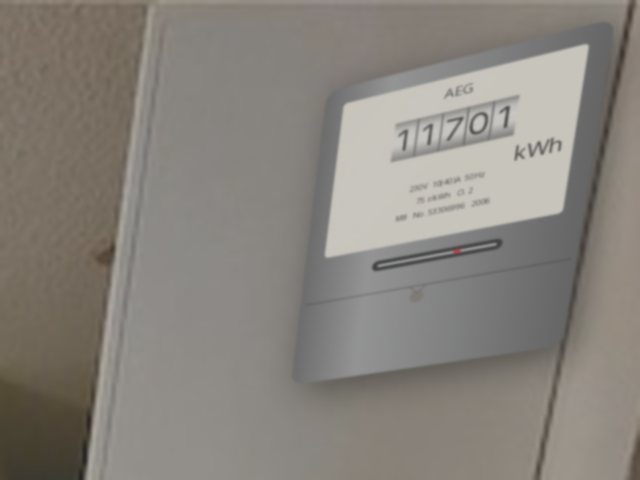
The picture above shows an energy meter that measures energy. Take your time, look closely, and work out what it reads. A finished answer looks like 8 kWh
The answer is 11701 kWh
